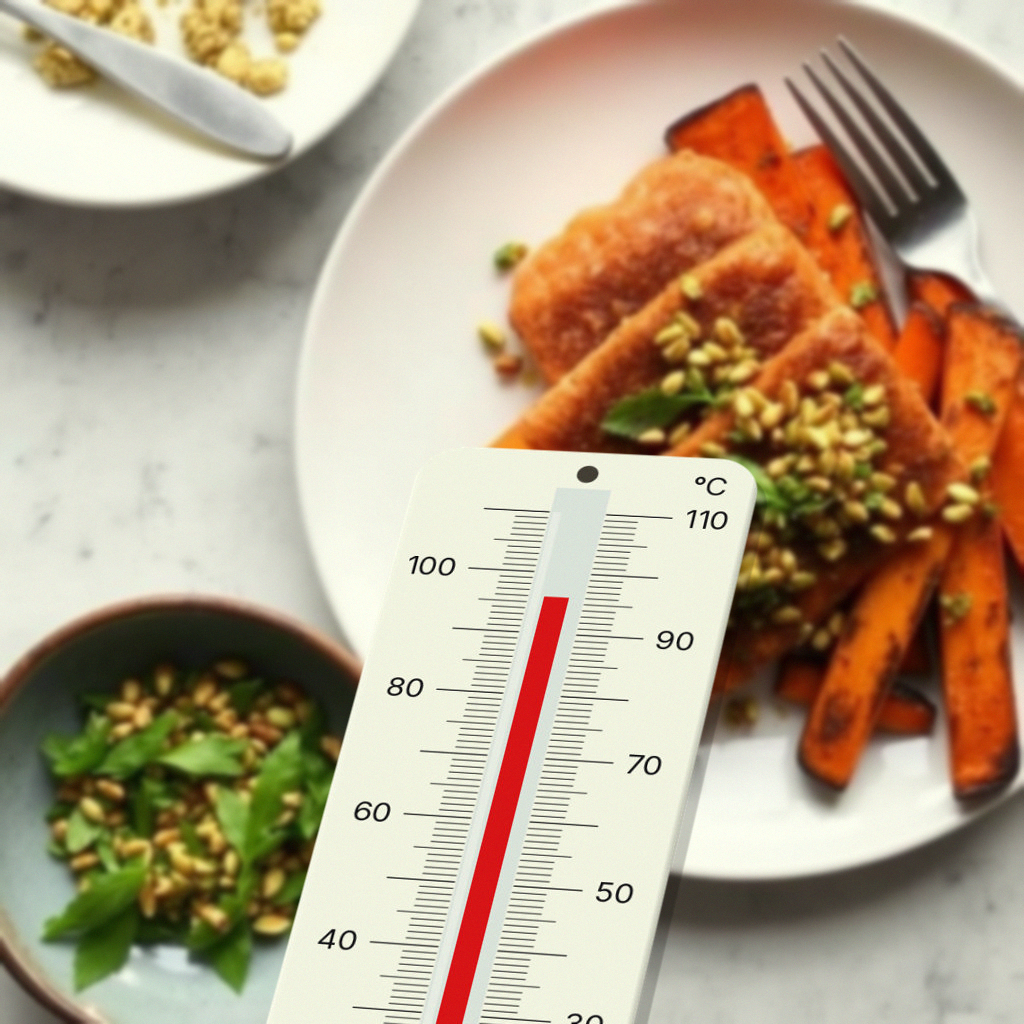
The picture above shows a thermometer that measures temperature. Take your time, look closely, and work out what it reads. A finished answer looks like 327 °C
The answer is 96 °C
